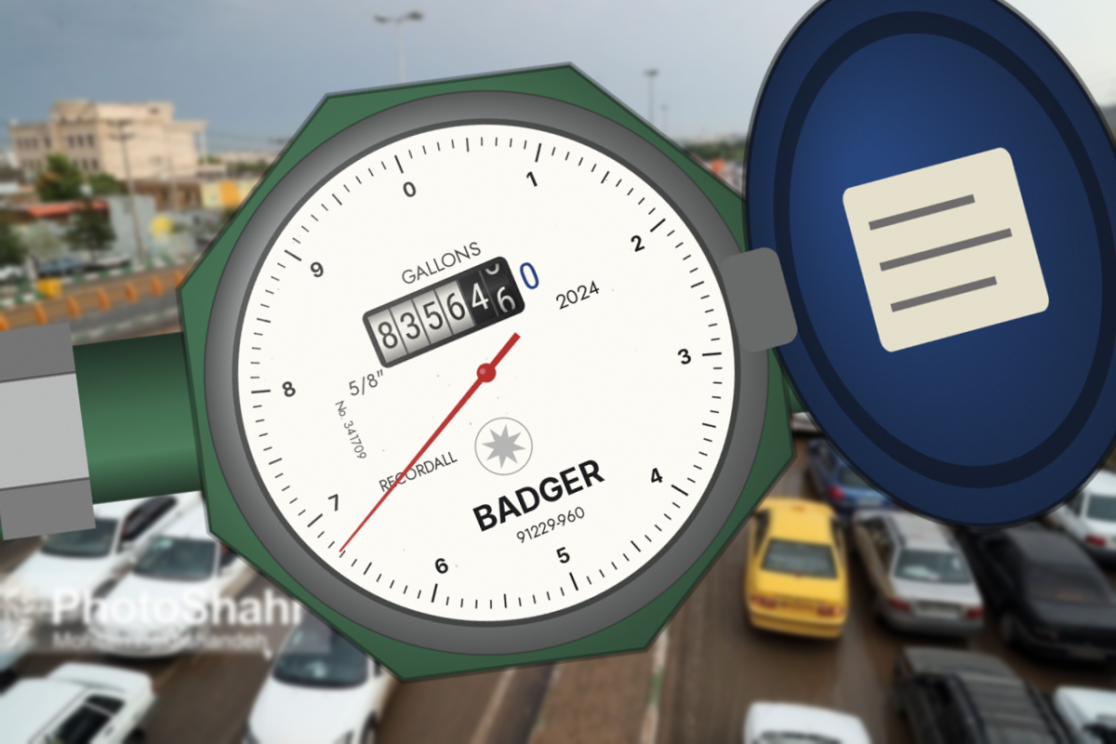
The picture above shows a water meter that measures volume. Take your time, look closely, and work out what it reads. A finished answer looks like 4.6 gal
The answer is 8356456.7 gal
